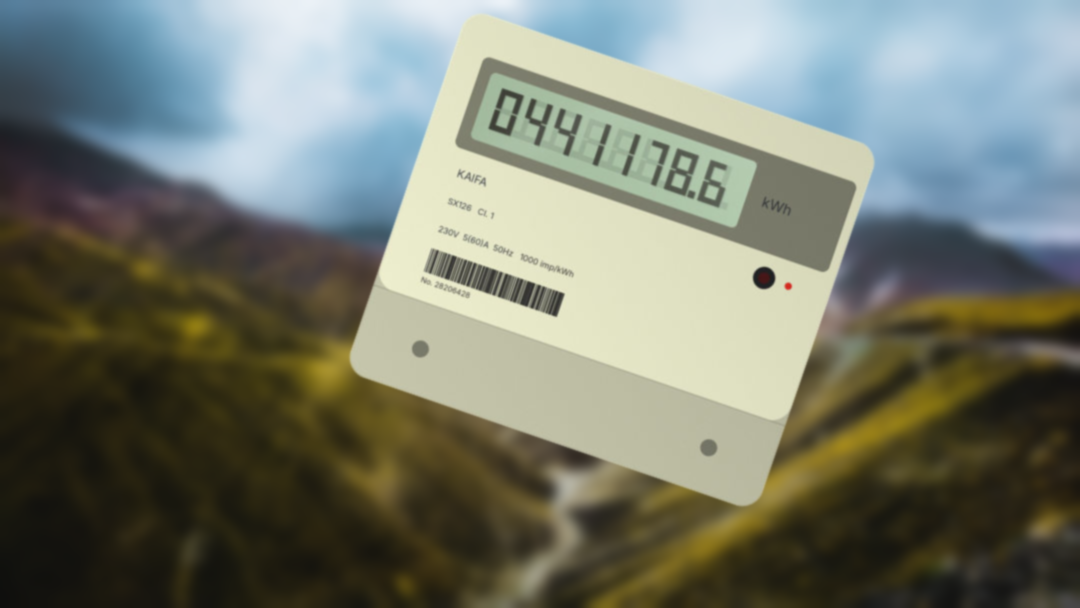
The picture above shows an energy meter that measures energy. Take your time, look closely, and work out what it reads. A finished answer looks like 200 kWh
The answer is 441178.6 kWh
